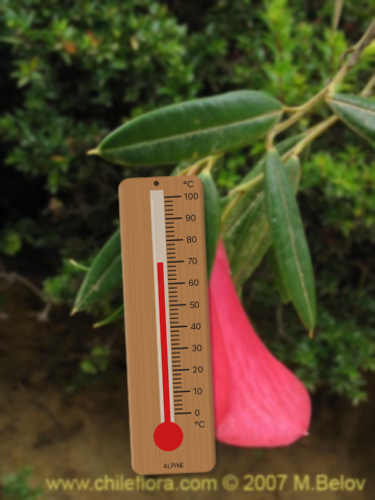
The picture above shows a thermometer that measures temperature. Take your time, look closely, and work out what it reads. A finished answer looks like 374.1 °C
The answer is 70 °C
